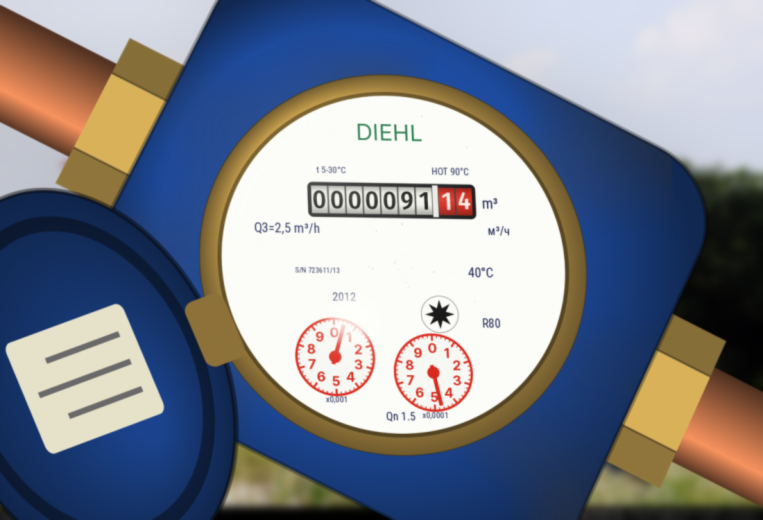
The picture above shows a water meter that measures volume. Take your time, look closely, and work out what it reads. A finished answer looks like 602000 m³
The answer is 91.1404 m³
